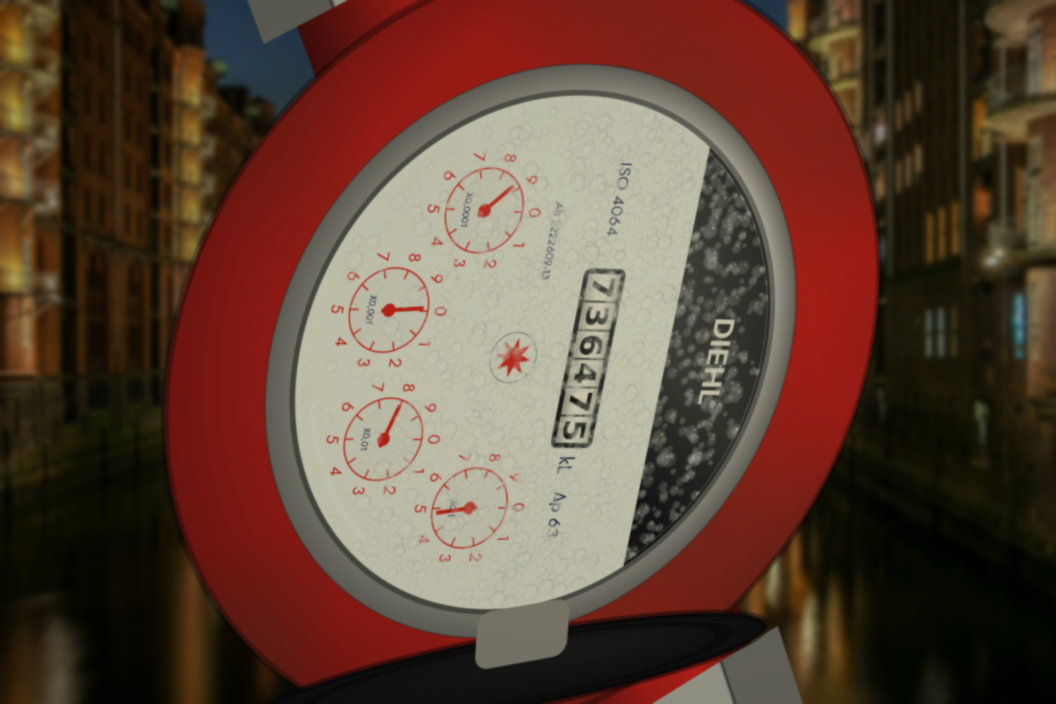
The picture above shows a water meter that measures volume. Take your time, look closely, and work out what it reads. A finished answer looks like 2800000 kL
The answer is 736475.4798 kL
